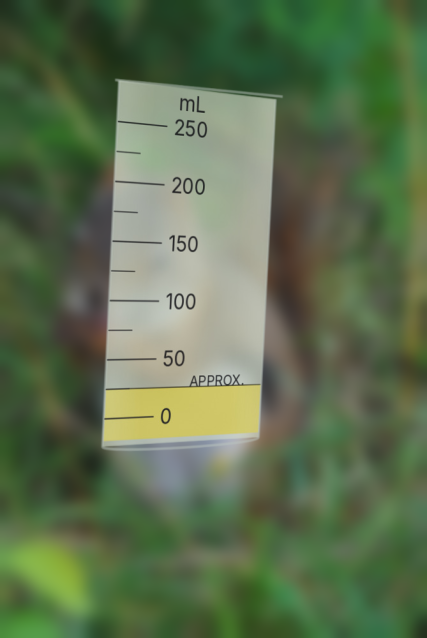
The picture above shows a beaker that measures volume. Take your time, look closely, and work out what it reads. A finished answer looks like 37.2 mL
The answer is 25 mL
